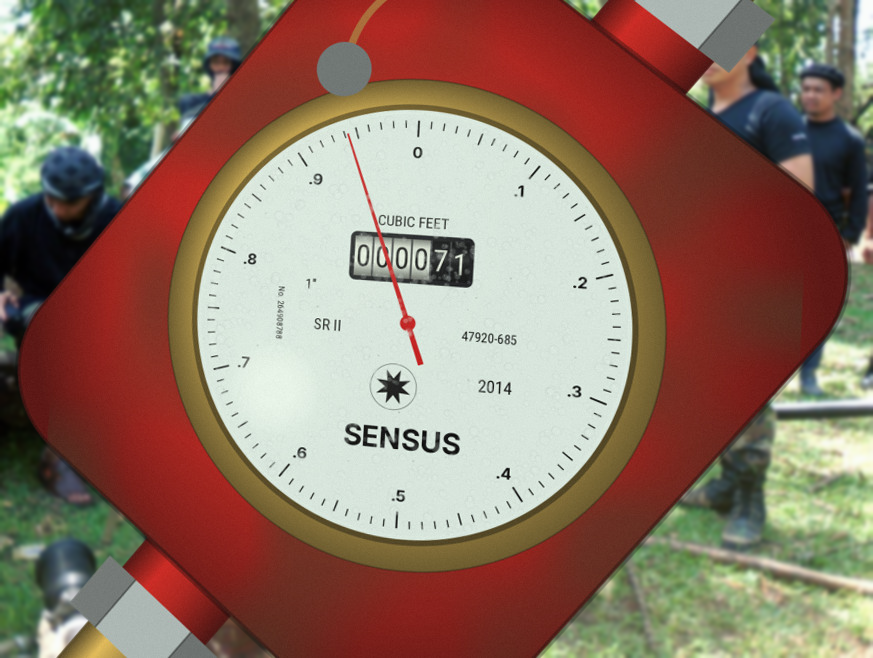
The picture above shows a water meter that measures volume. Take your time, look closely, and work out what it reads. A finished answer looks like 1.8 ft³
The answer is 70.94 ft³
